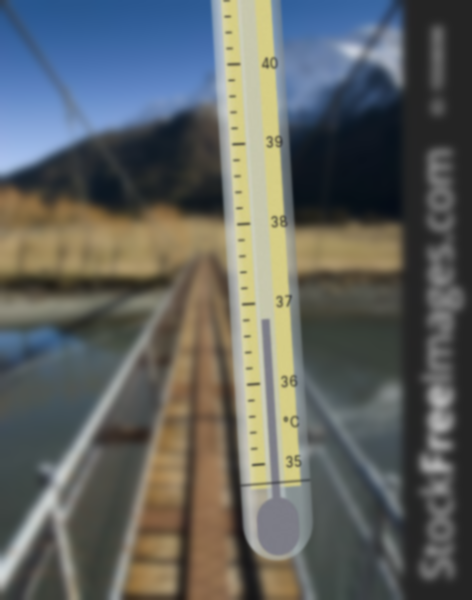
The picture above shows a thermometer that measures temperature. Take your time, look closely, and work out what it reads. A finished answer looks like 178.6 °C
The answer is 36.8 °C
